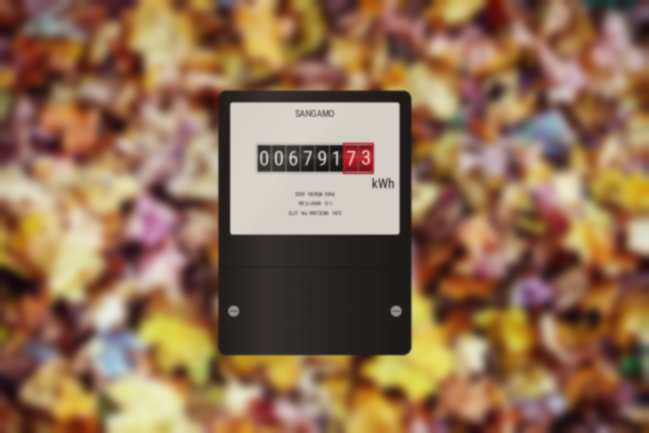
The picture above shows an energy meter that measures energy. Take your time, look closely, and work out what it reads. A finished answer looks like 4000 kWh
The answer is 6791.73 kWh
